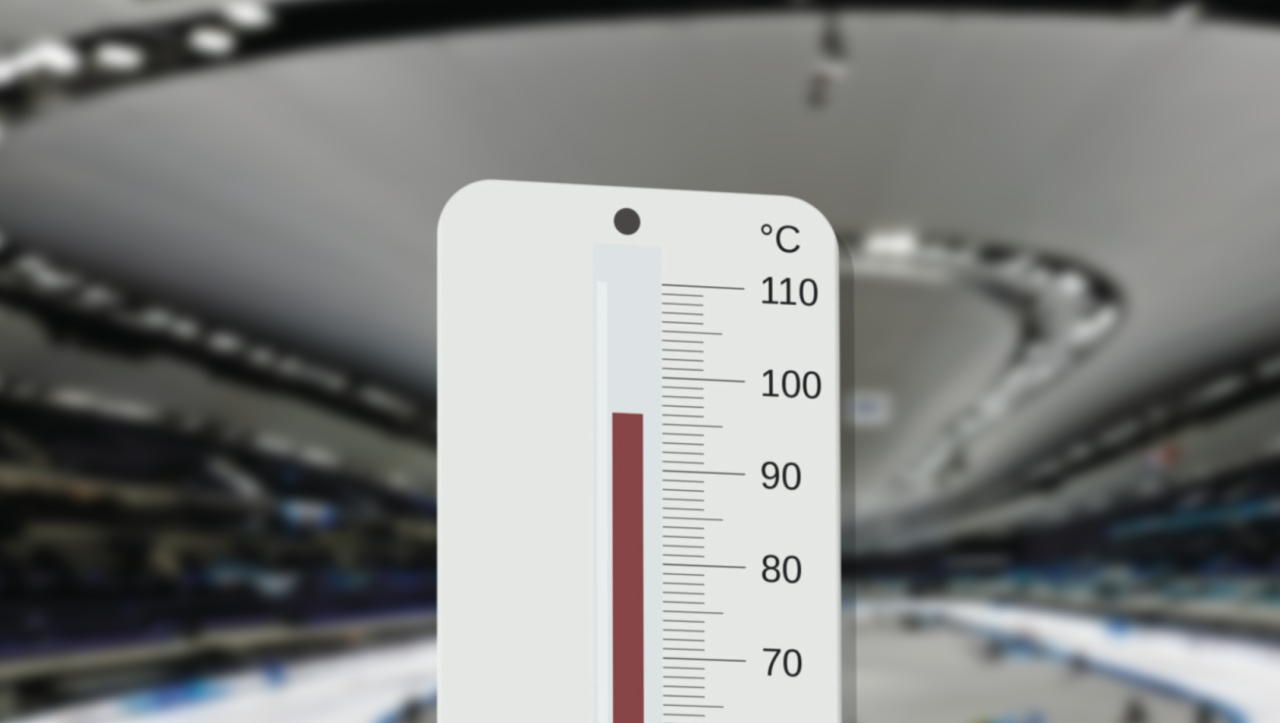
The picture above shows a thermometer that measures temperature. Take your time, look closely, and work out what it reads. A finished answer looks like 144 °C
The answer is 96 °C
